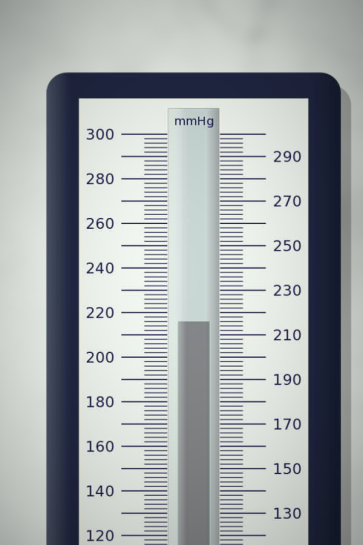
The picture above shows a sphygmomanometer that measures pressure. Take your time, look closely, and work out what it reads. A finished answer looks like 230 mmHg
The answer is 216 mmHg
